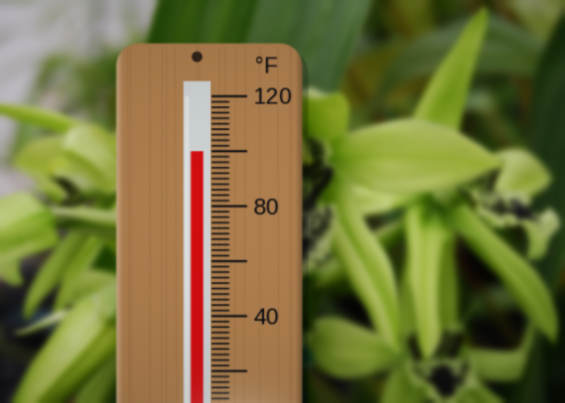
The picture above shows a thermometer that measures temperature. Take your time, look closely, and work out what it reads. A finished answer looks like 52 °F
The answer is 100 °F
